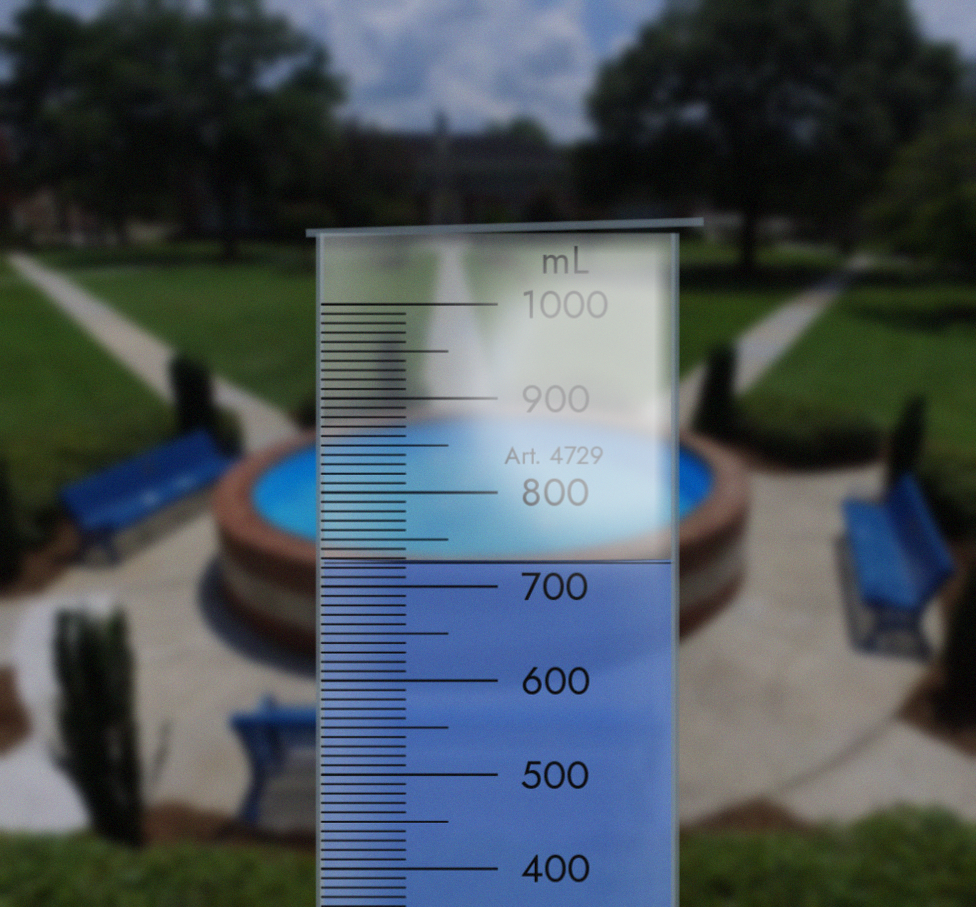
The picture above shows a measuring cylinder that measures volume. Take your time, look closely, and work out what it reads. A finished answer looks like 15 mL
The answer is 725 mL
